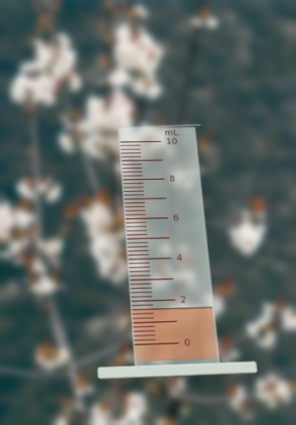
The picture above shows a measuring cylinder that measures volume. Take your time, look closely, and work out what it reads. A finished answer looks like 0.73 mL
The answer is 1.6 mL
